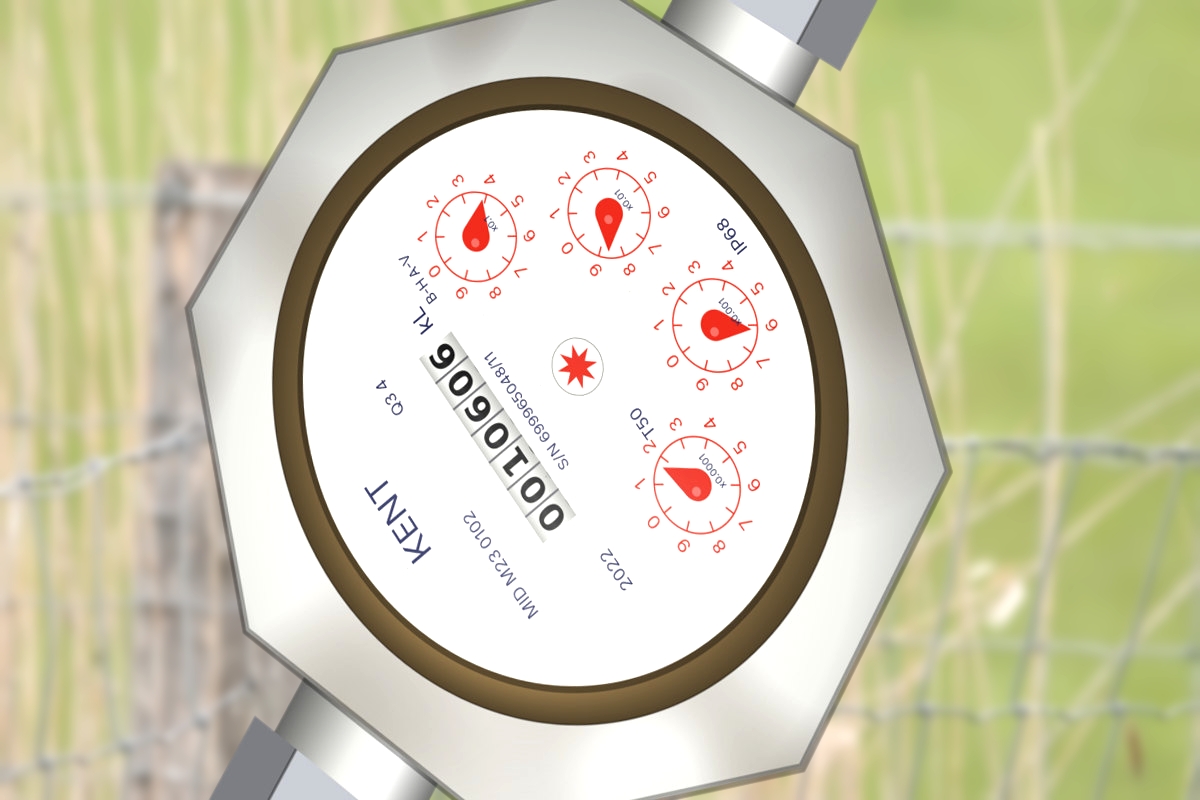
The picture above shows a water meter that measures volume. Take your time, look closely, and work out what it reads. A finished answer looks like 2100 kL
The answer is 10606.3861 kL
